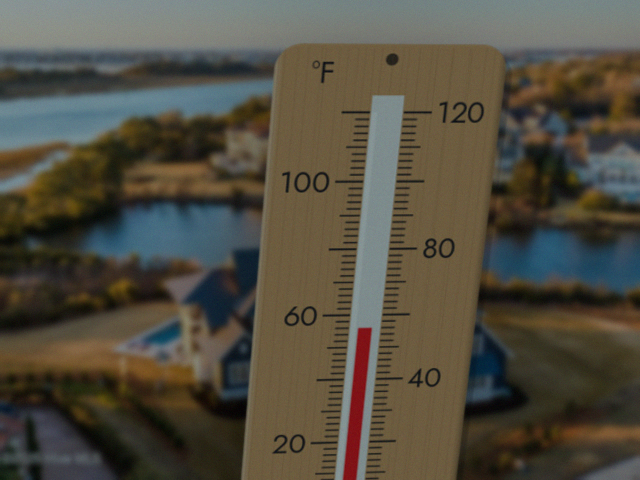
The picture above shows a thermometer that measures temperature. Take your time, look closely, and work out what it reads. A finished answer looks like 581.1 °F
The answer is 56 °F
